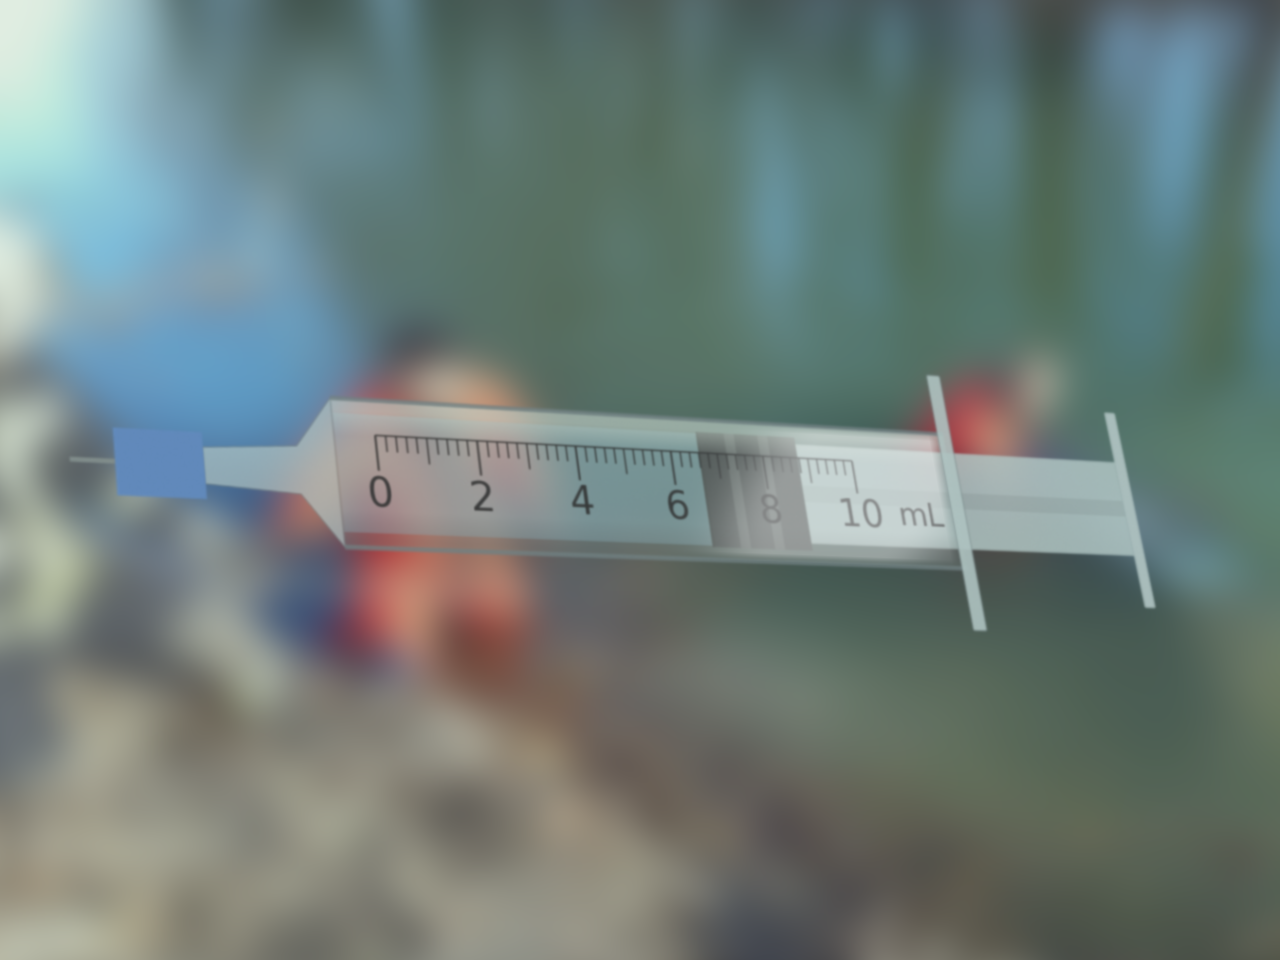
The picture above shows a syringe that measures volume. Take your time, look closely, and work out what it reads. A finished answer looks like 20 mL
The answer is 6.6 mL
